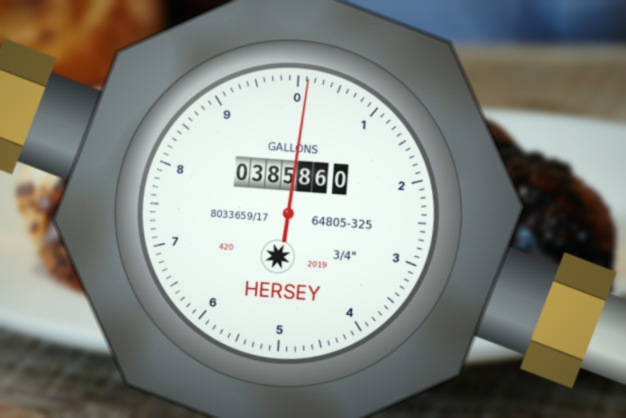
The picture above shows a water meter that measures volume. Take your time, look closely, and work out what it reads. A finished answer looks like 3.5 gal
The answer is 385860.1 gal
